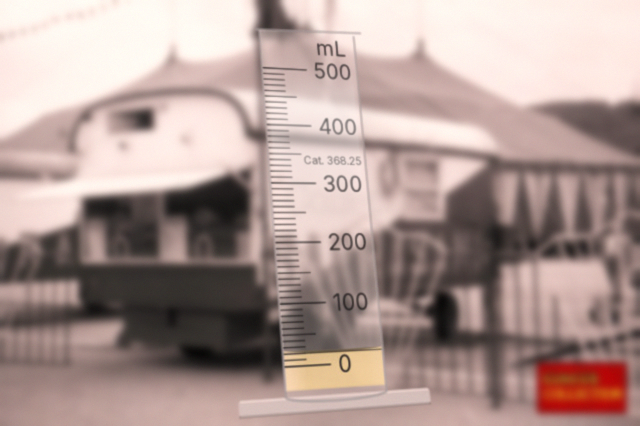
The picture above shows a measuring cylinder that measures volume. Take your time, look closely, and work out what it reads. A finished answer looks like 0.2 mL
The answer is 20 mL
